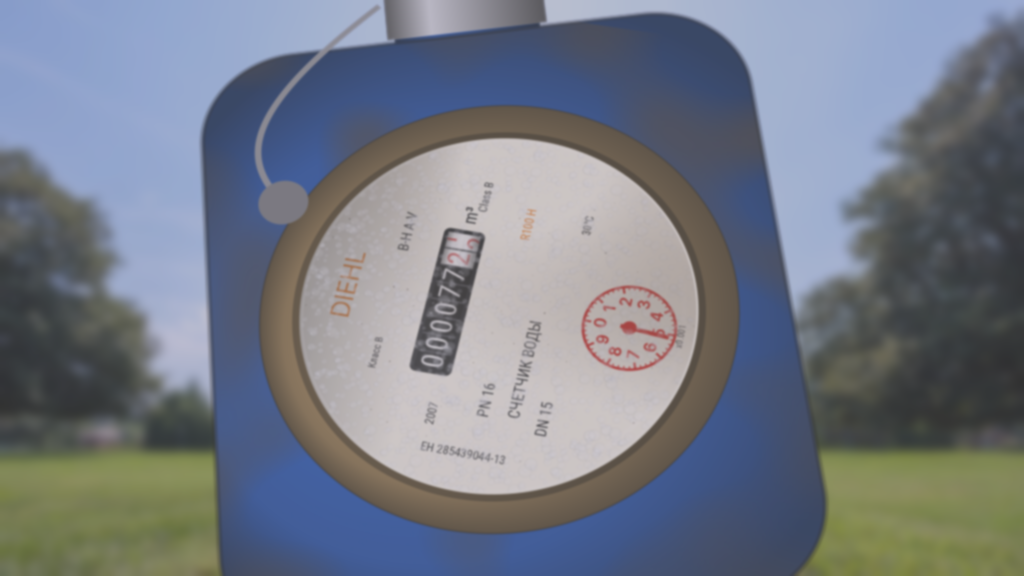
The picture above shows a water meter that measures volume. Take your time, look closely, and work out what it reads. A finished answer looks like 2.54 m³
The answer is 77.215 m³
